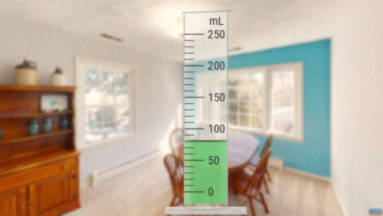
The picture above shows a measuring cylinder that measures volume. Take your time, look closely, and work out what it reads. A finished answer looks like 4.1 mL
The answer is 80 mL
